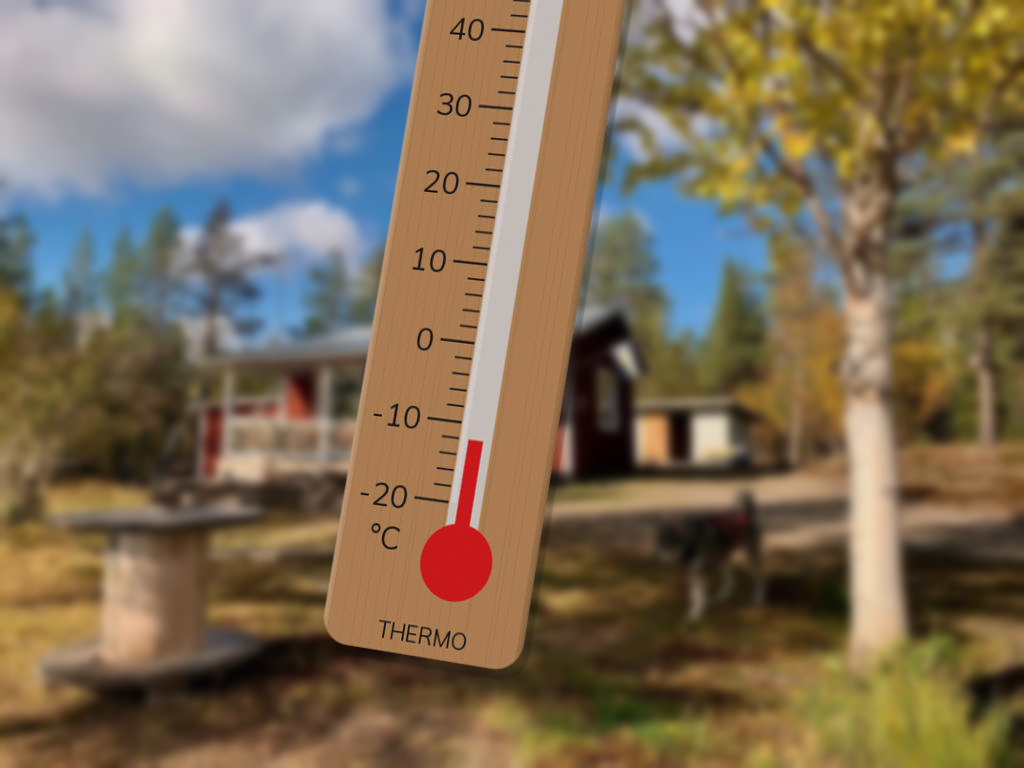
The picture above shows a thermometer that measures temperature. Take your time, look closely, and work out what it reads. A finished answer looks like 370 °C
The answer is -12 °C
